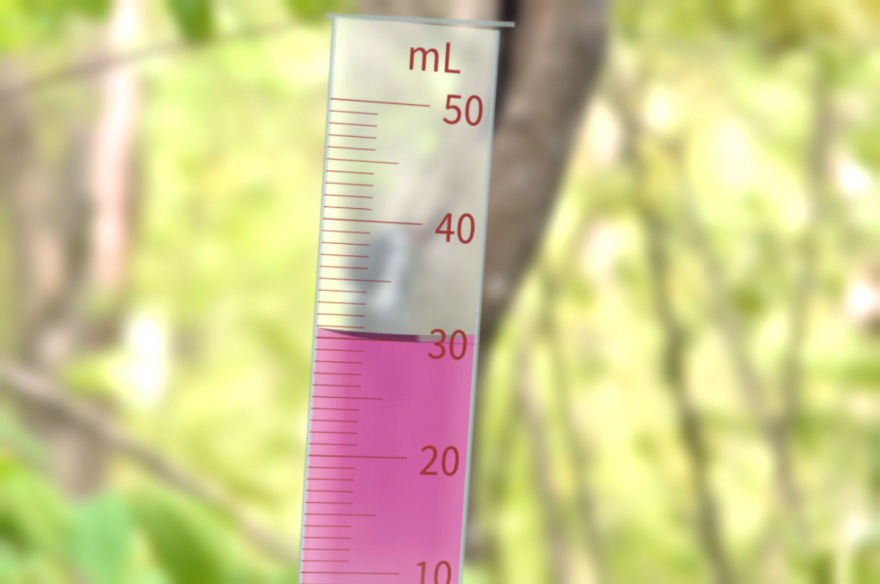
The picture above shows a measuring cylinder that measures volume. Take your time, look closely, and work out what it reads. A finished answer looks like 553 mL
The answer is 30 mL
